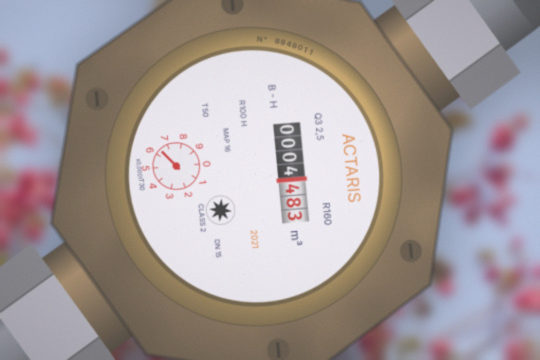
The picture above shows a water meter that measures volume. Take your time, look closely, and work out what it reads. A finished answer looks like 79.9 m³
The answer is 4.4836 m³
